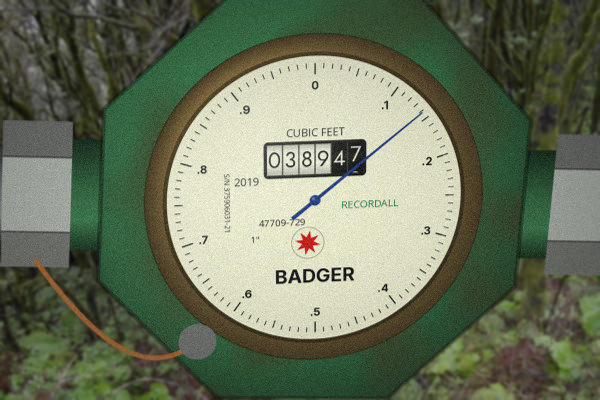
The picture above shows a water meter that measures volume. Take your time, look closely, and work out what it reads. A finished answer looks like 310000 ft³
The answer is 38947.14 ft³
